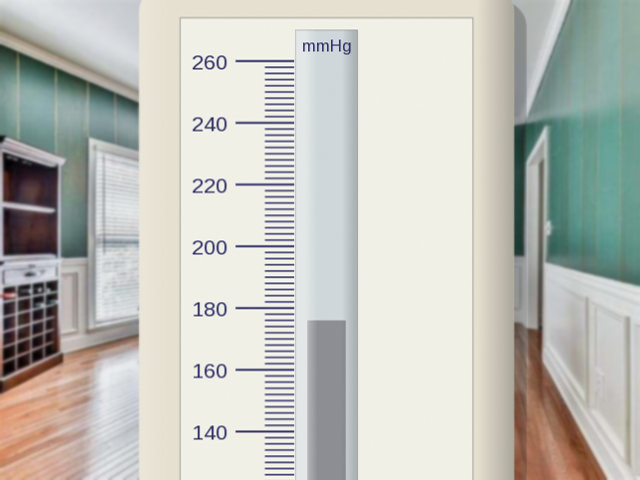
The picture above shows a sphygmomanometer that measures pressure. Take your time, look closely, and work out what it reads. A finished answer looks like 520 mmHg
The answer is 176 mmHg
